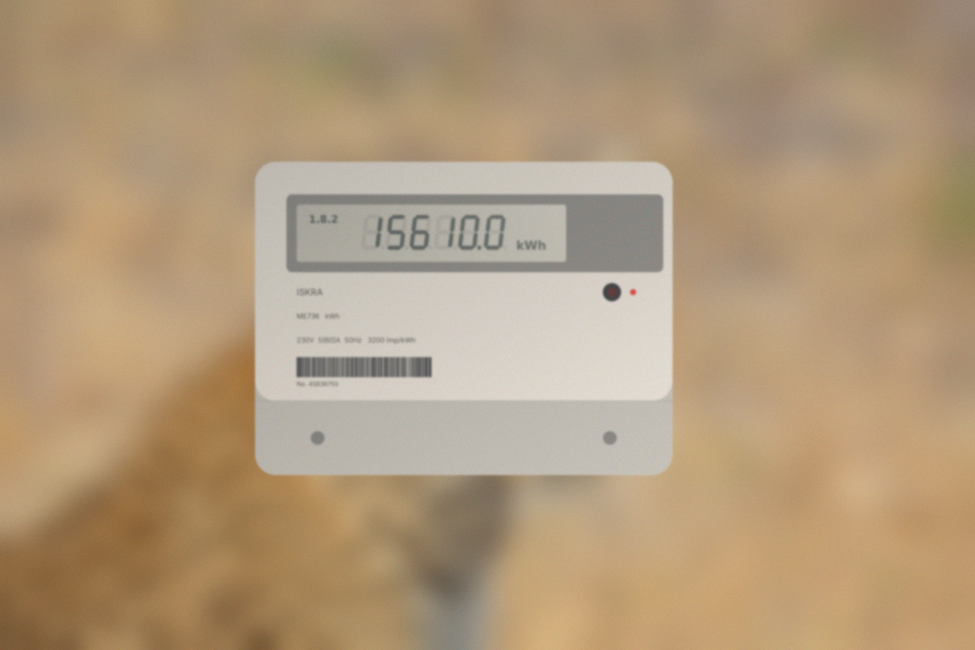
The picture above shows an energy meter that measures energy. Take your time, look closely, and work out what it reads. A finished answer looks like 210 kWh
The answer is 15610.0 kWh
